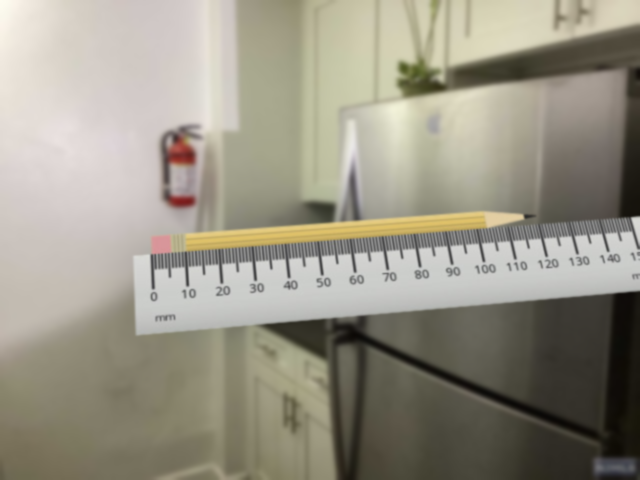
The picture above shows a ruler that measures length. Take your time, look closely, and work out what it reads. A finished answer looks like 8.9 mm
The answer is 120 mm
